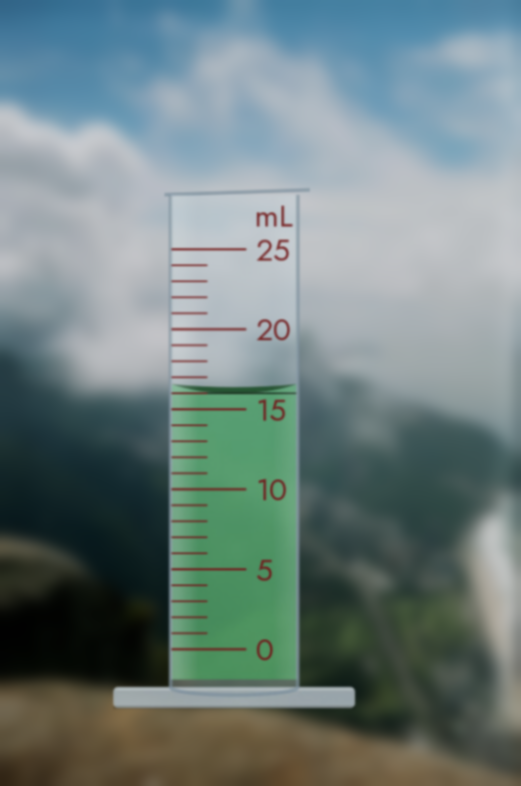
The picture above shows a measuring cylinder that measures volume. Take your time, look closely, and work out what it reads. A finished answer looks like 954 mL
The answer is 16 mL
